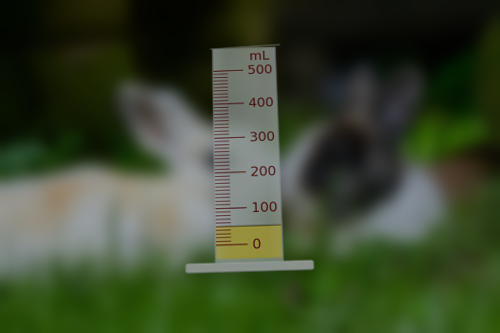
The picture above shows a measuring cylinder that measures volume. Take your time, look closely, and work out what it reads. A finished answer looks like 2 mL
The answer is 50 mL
